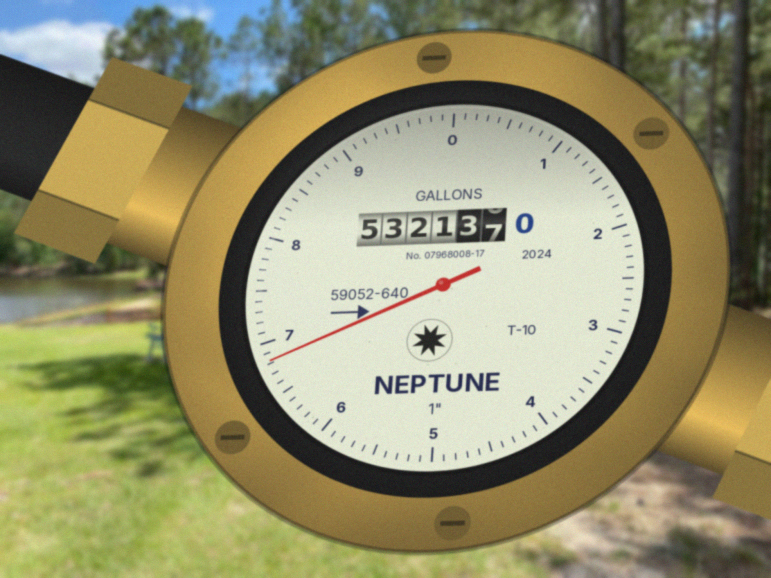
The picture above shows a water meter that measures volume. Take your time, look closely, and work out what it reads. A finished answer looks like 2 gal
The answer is 5321366.8 gal
